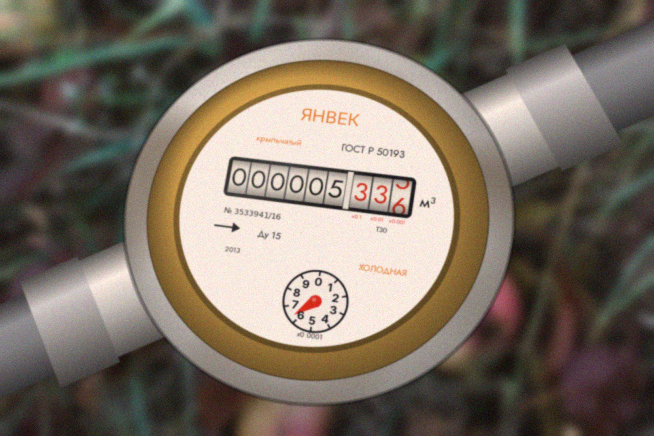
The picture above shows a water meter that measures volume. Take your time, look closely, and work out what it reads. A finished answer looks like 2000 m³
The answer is 5.3356 m³
